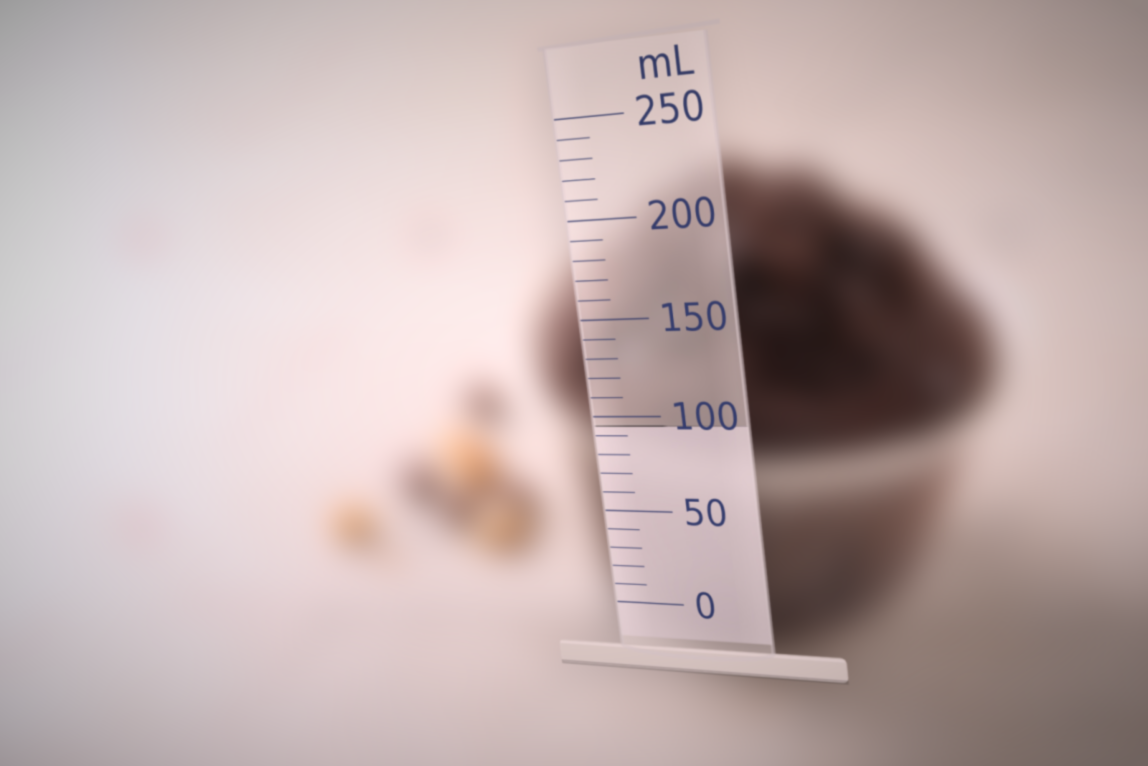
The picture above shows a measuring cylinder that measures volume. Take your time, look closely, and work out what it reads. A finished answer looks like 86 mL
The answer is 95 mL
